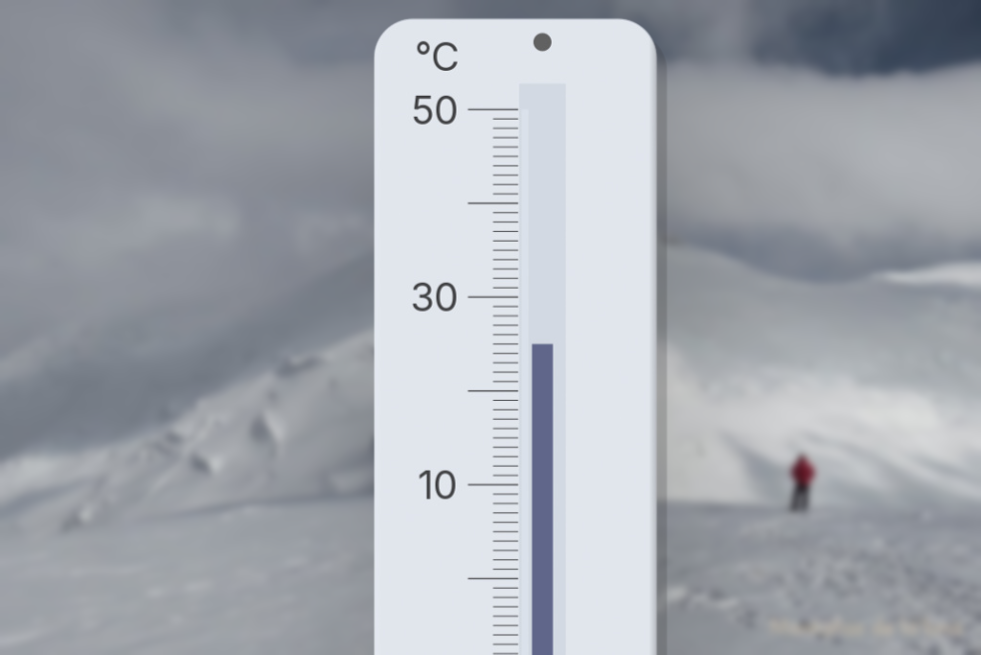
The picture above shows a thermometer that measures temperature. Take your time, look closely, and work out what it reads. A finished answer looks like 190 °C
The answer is 25 °C
